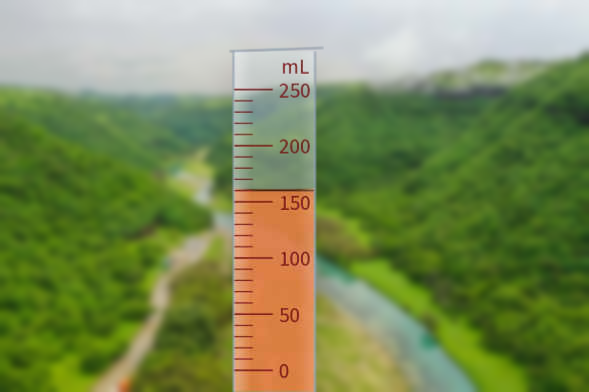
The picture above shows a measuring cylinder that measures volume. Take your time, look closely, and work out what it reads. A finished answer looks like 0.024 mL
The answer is 160 mL
